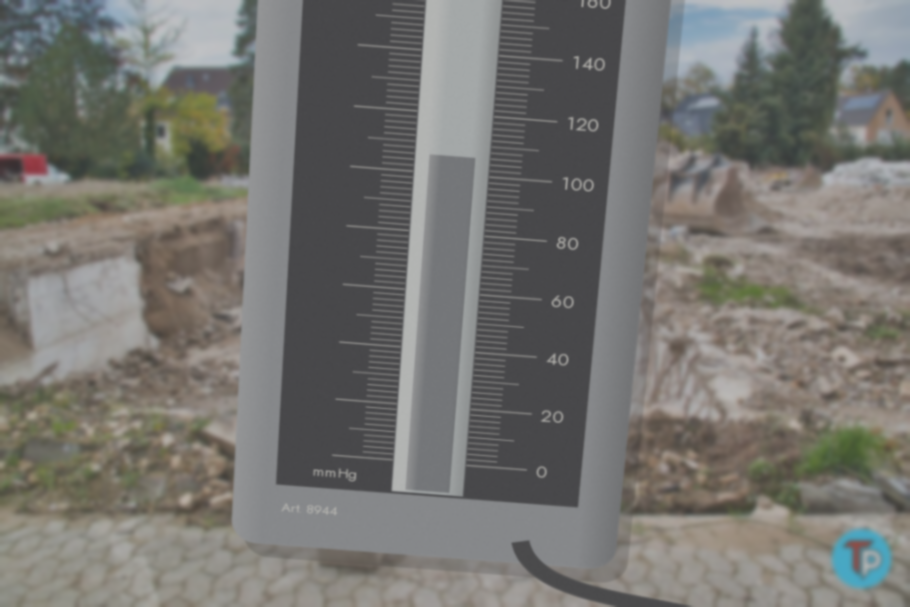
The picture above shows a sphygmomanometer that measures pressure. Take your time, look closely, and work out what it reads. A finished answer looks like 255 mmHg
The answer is 106 mmHg
